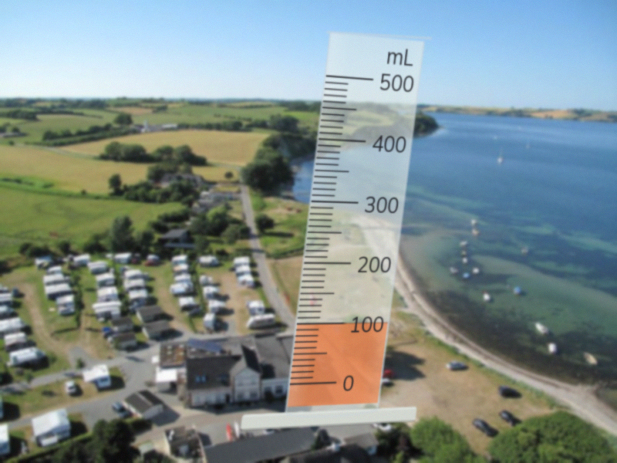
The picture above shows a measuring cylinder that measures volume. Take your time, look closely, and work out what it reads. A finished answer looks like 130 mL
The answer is 100 mL
